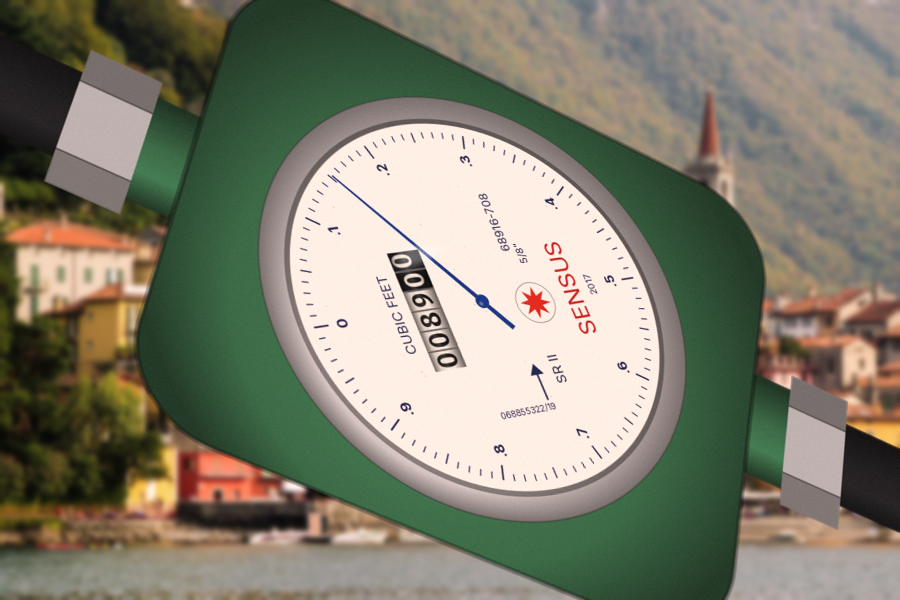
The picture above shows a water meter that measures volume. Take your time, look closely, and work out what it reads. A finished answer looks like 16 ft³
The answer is 8900.15 ft³
